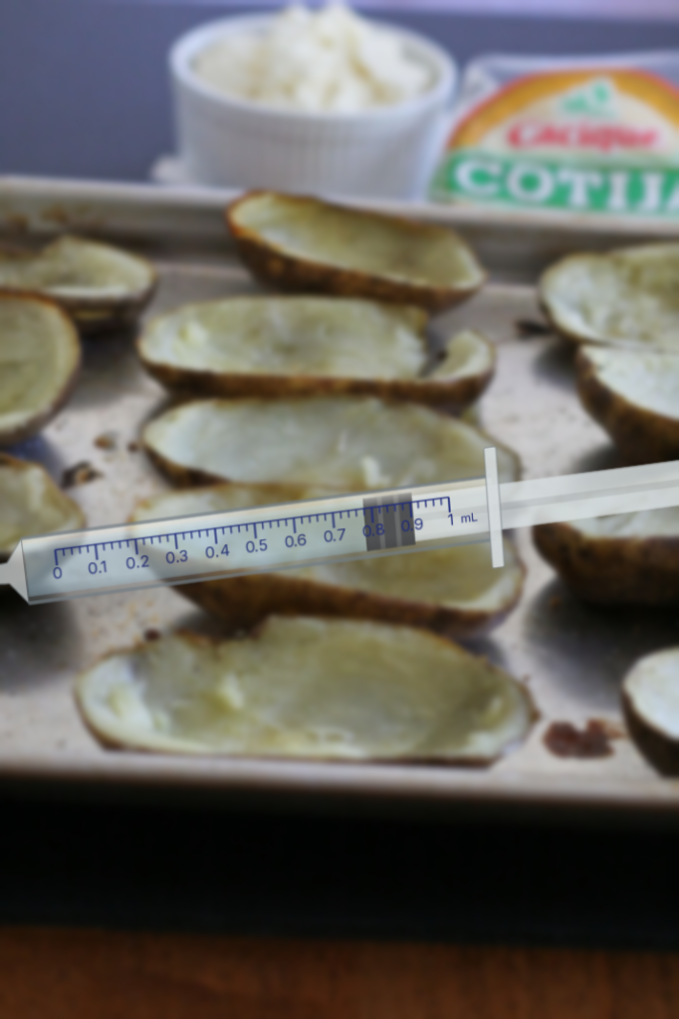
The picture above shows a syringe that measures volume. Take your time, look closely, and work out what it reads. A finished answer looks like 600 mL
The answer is 0.78 mL
